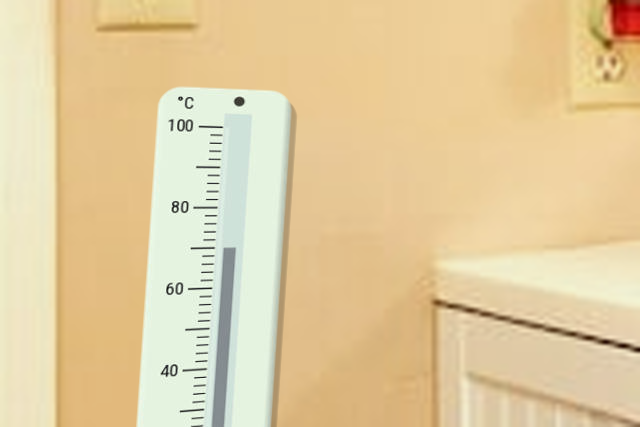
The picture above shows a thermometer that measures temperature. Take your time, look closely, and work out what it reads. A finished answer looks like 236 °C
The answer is 70 °C
